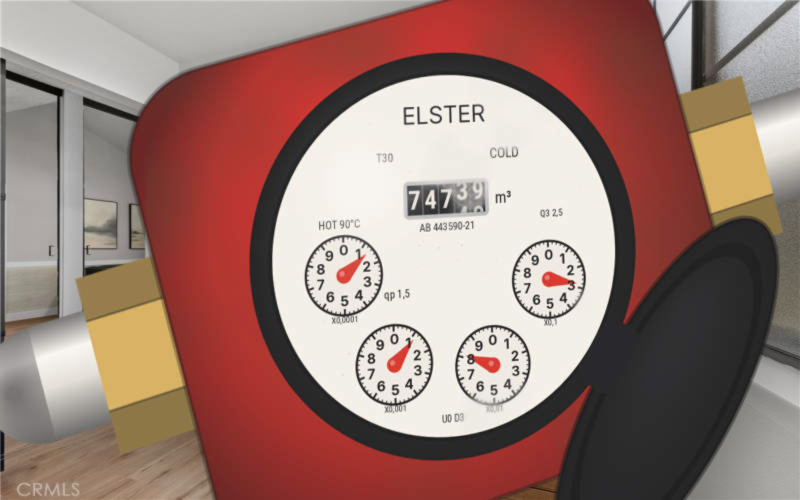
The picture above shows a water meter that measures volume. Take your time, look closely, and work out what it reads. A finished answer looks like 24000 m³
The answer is 74739.2811 m³
